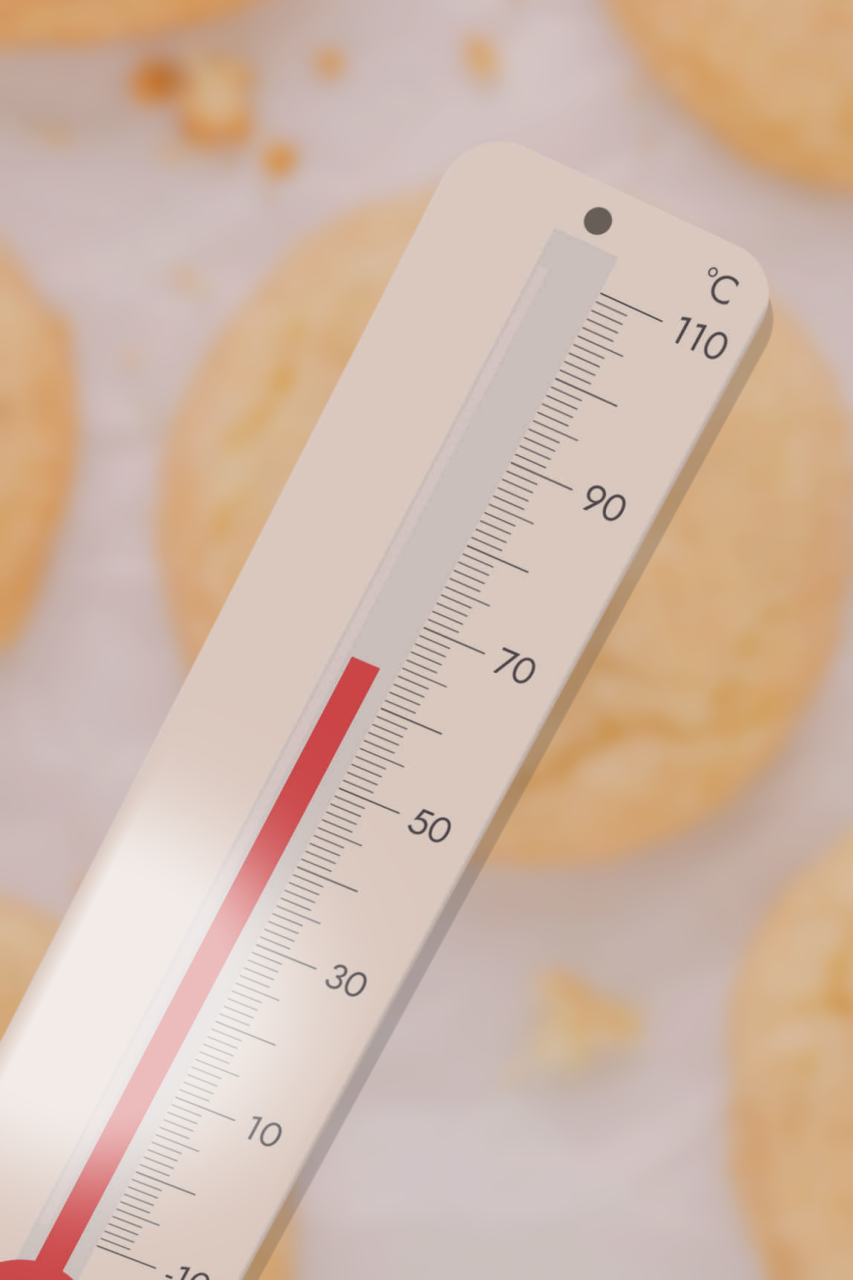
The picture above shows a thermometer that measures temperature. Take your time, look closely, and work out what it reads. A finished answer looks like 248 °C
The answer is 64 °C
